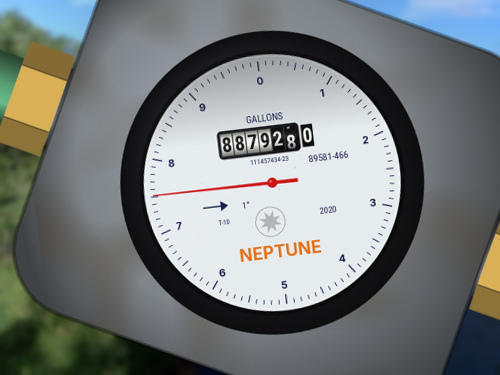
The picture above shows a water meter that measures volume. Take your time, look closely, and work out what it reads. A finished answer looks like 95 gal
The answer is 8879277.5 gal
